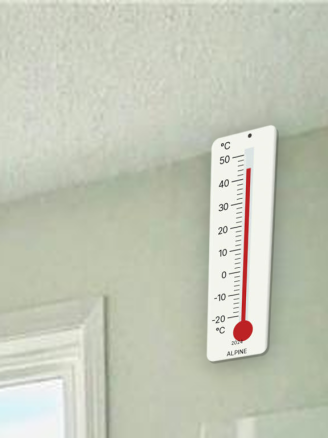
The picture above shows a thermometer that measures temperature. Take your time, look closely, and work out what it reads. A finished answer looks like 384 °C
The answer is 44 °C
